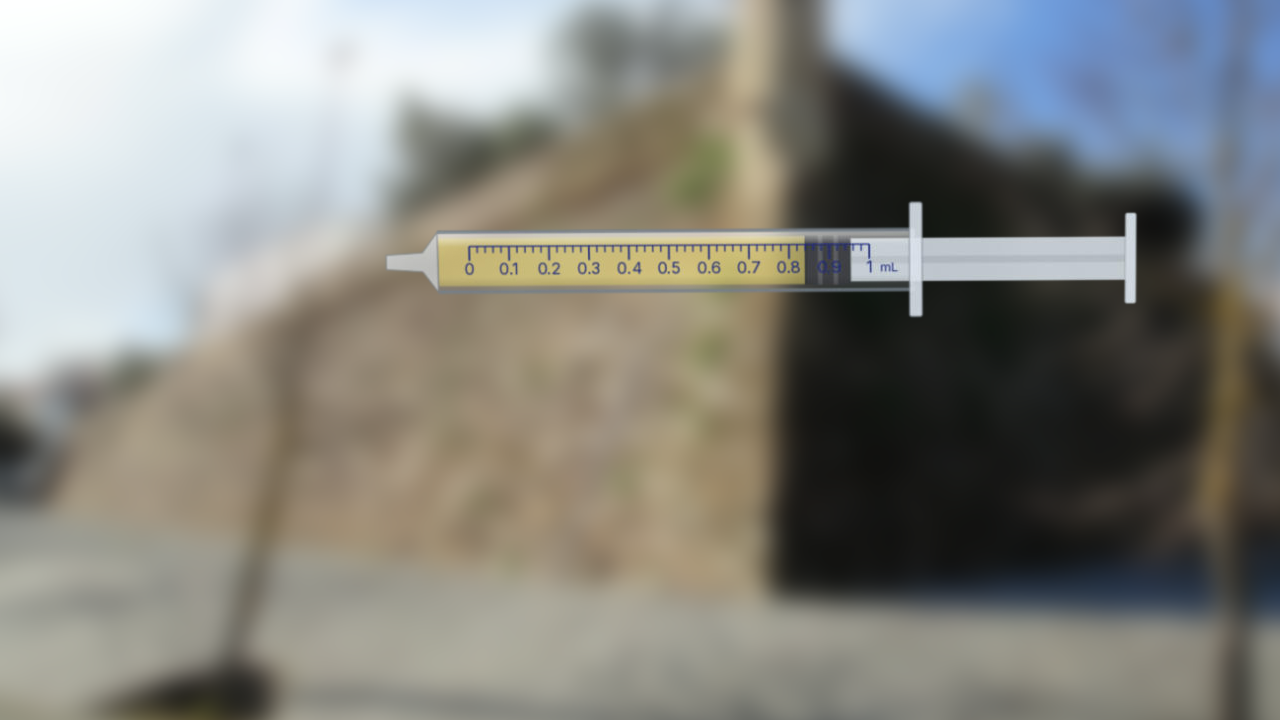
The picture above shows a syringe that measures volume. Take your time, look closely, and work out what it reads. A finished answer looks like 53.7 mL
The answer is 0.84 mL
